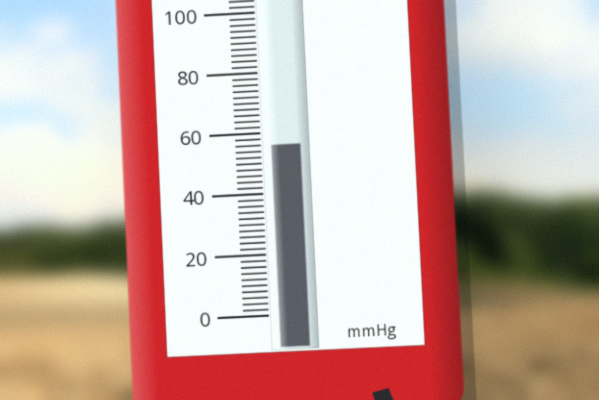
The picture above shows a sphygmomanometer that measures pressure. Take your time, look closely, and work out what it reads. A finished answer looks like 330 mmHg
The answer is 56 mmHg
